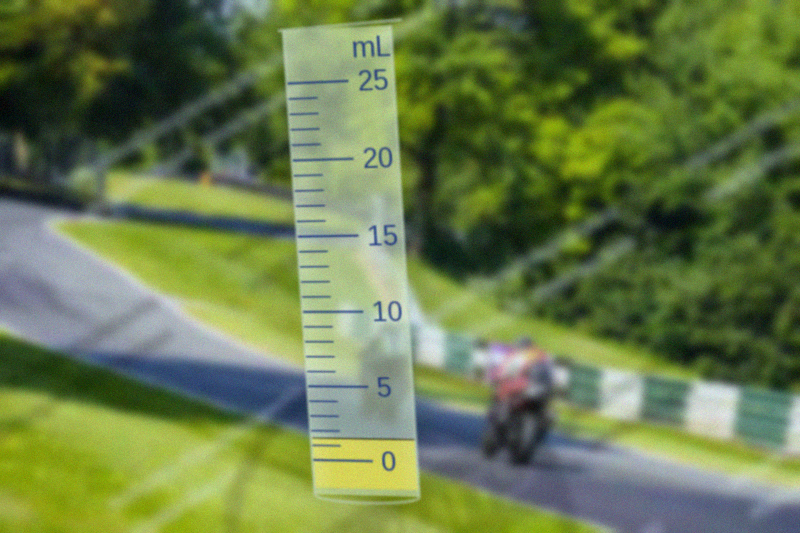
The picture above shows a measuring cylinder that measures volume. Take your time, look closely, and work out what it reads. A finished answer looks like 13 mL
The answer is 1.5 mL
